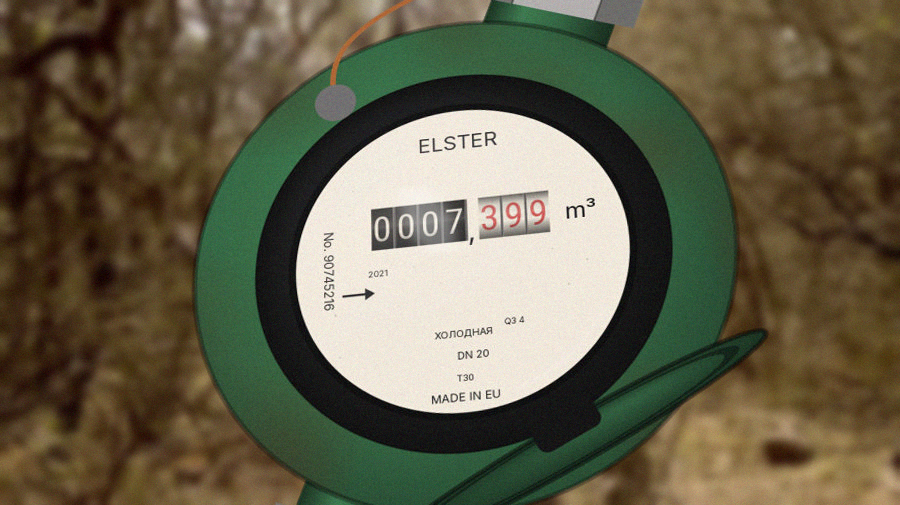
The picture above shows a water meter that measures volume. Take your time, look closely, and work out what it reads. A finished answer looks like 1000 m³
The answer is 7.399 m³
